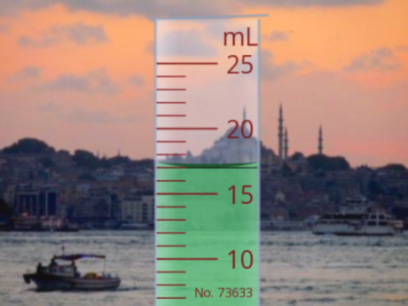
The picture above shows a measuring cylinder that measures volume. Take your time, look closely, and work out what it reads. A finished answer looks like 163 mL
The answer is 17 mL
